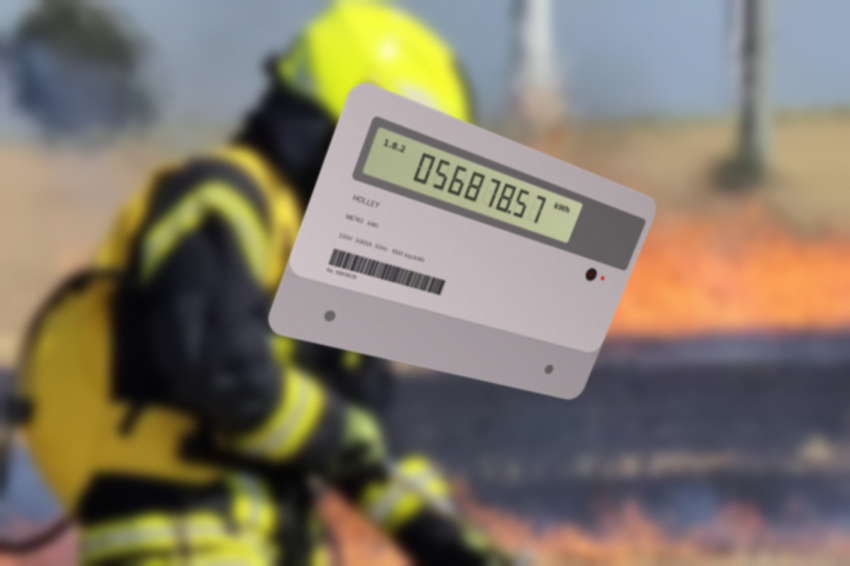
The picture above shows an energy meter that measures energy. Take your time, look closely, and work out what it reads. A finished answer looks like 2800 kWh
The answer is 56878.57 kWh
